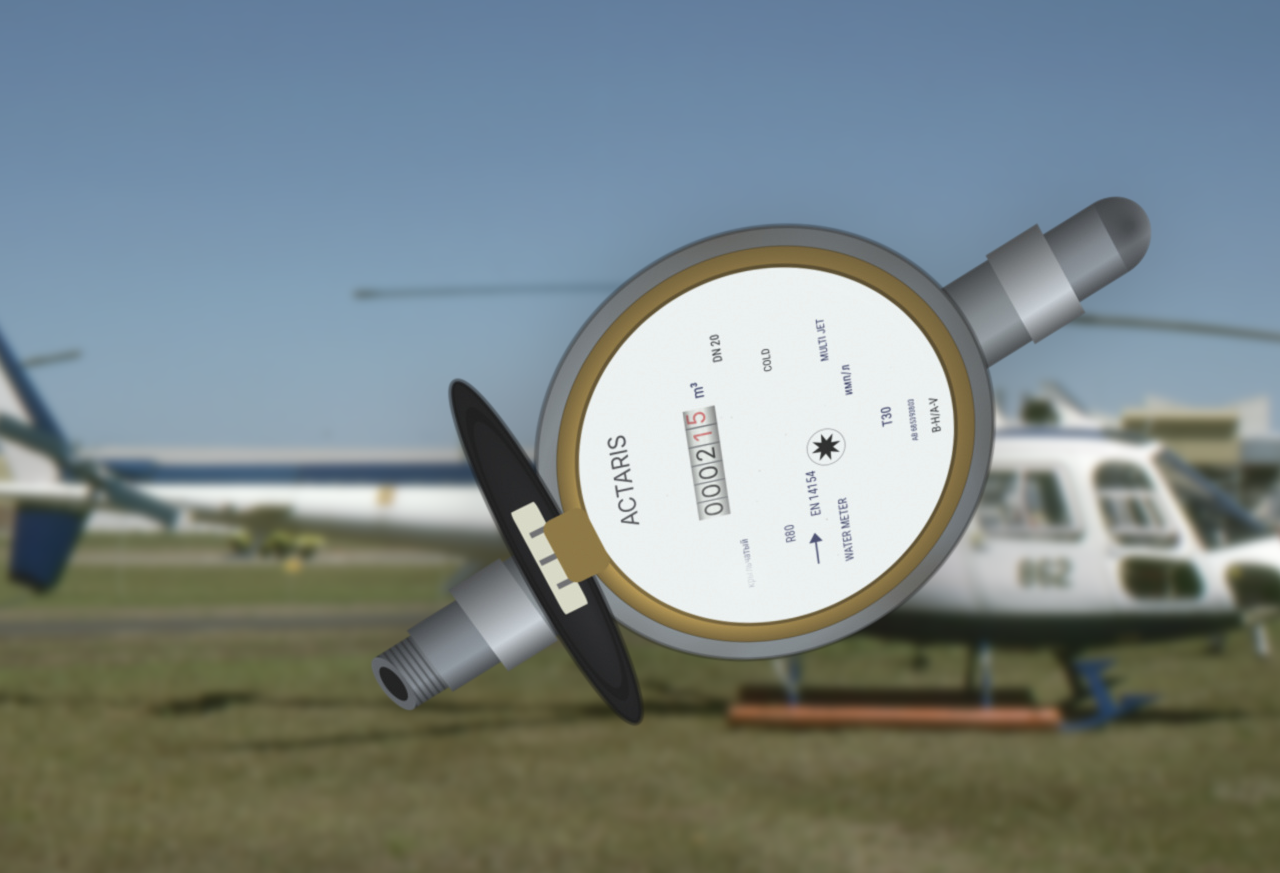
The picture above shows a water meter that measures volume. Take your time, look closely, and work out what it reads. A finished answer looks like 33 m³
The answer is 2.15 m³
